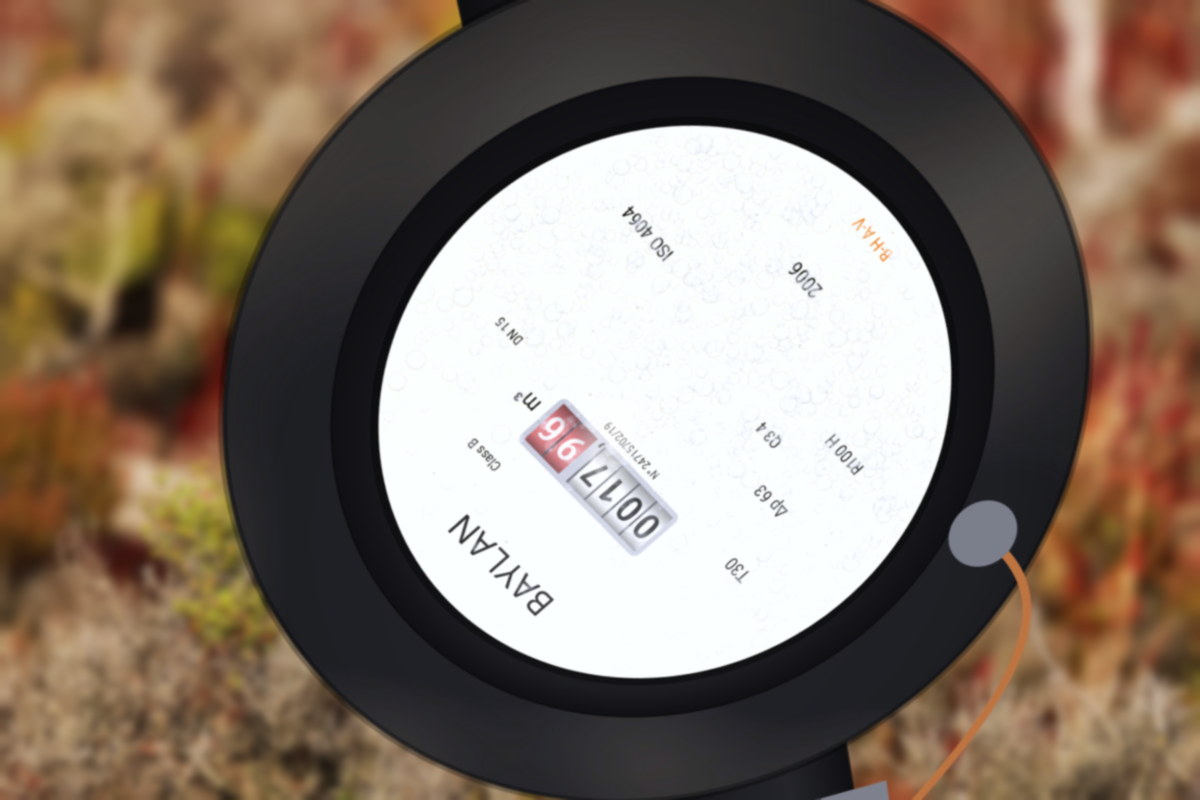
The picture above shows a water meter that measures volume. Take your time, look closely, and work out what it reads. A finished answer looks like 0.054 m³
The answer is 17.96 m³
